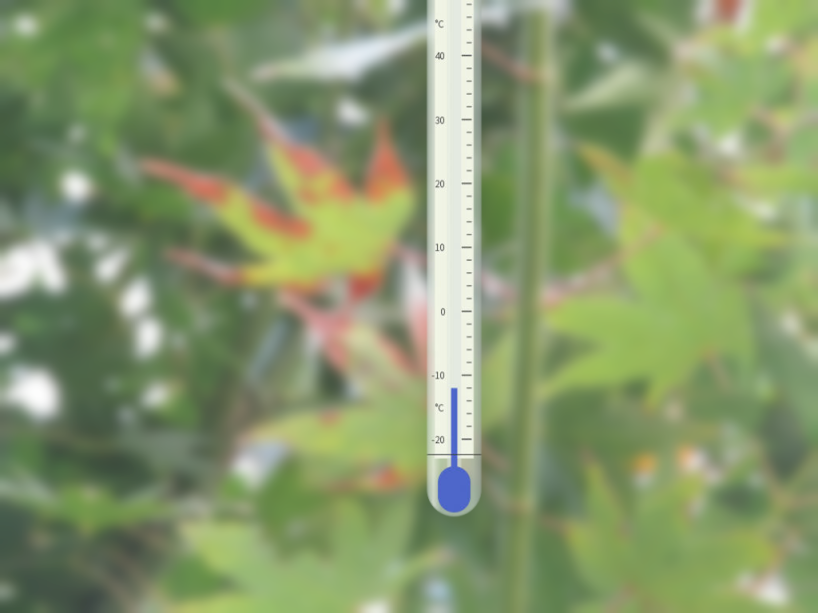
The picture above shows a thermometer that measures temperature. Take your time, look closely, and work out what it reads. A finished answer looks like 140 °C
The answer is -12 °C
